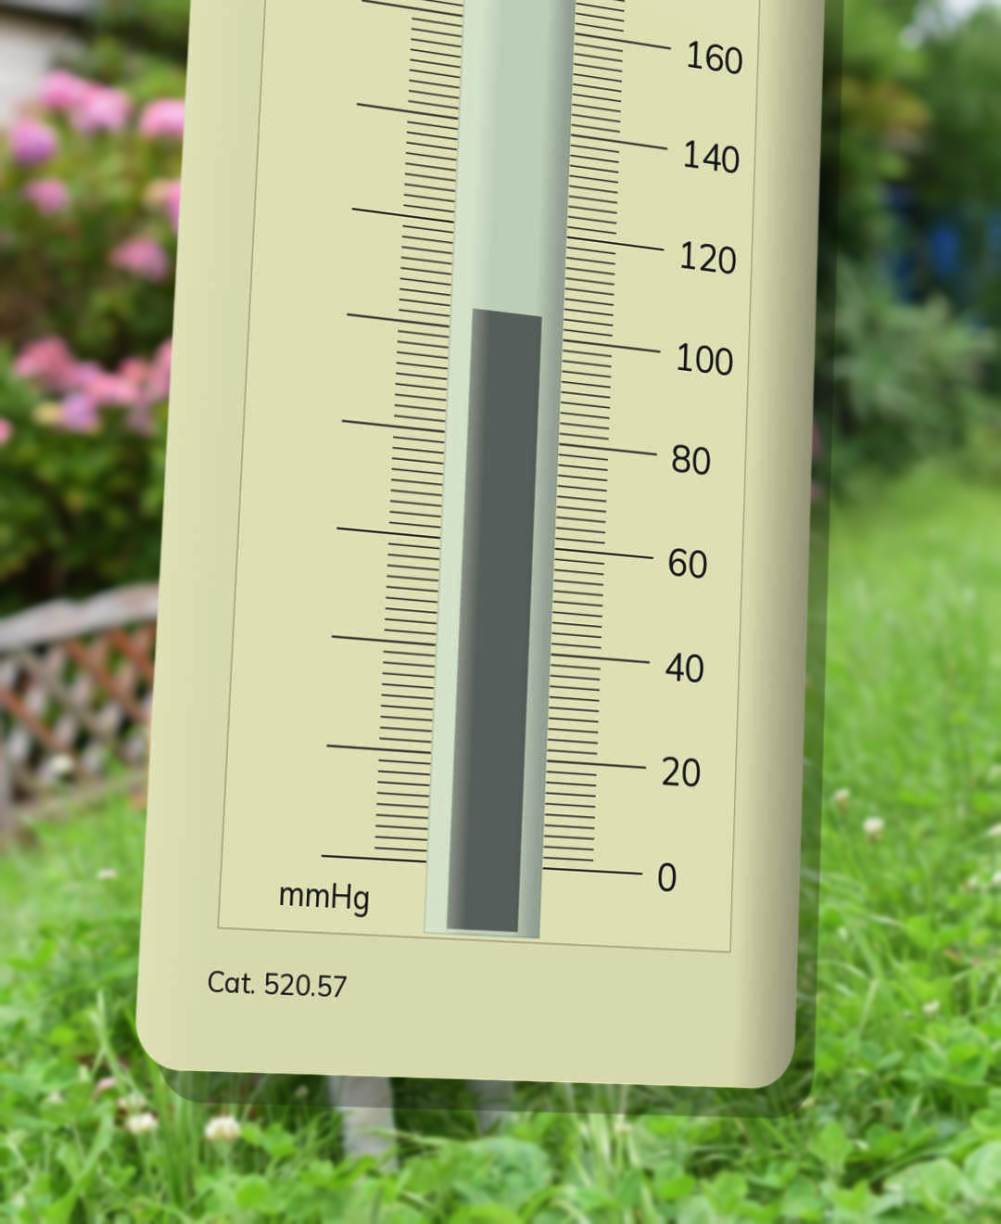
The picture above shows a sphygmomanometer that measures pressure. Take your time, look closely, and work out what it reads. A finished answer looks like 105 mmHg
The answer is 104 mmHg
